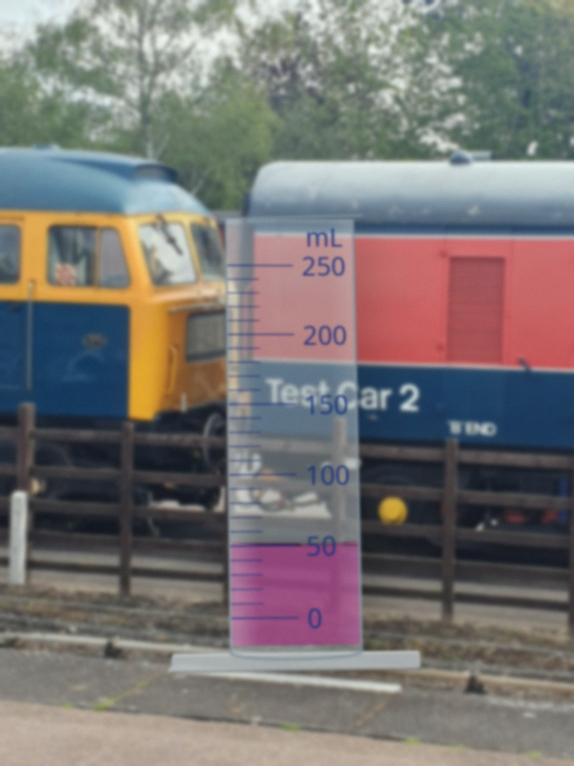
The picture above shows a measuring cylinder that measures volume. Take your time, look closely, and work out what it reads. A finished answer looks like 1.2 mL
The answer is 50 mL
